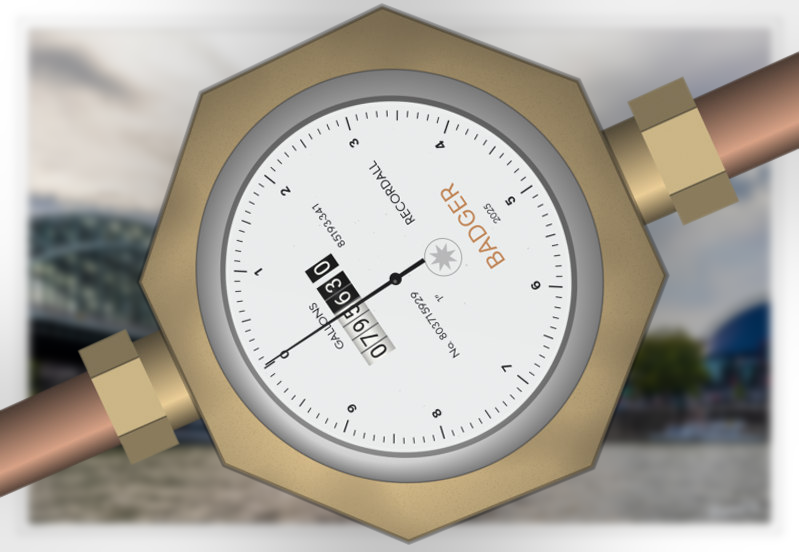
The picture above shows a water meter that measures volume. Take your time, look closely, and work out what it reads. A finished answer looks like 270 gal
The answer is 795630.0 gal
